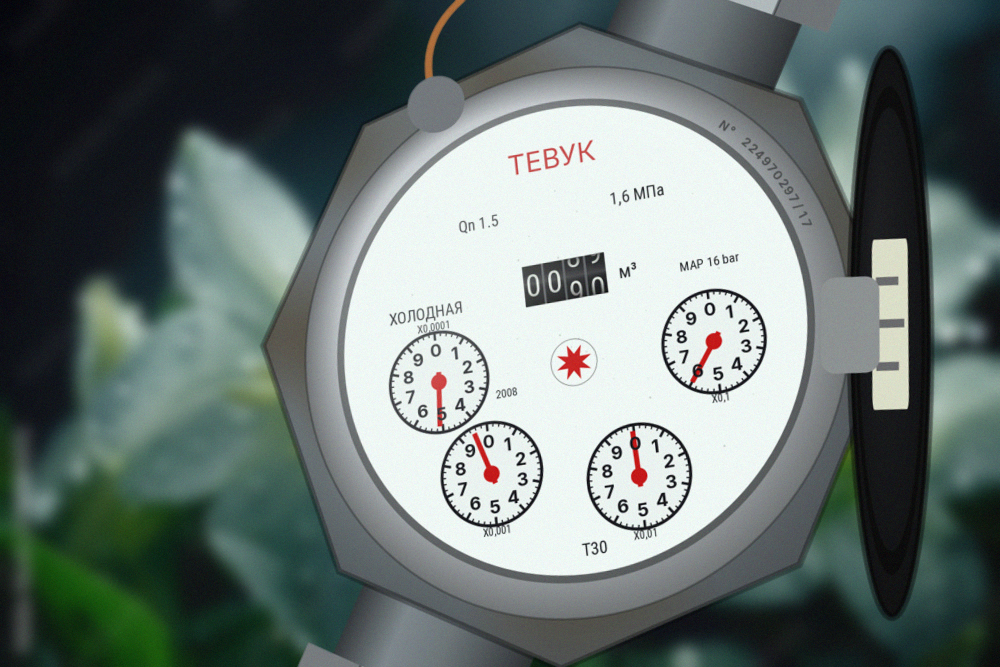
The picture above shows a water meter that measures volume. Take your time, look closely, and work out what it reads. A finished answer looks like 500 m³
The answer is 89.5995 m³
